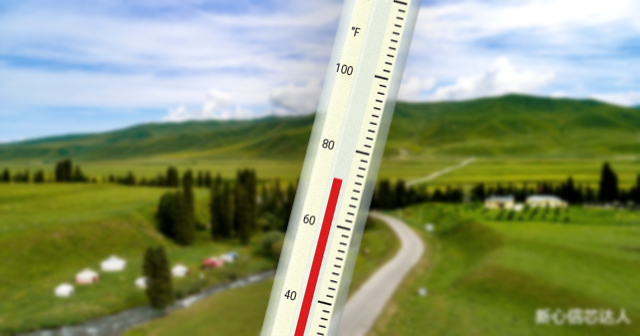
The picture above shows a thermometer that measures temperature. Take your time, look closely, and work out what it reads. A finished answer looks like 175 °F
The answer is 72 °F
